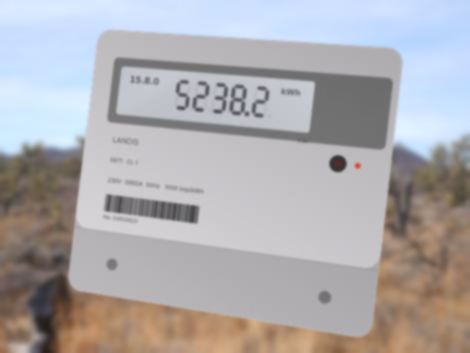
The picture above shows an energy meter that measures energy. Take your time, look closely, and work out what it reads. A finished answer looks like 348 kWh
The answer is 5238.2 kWh
